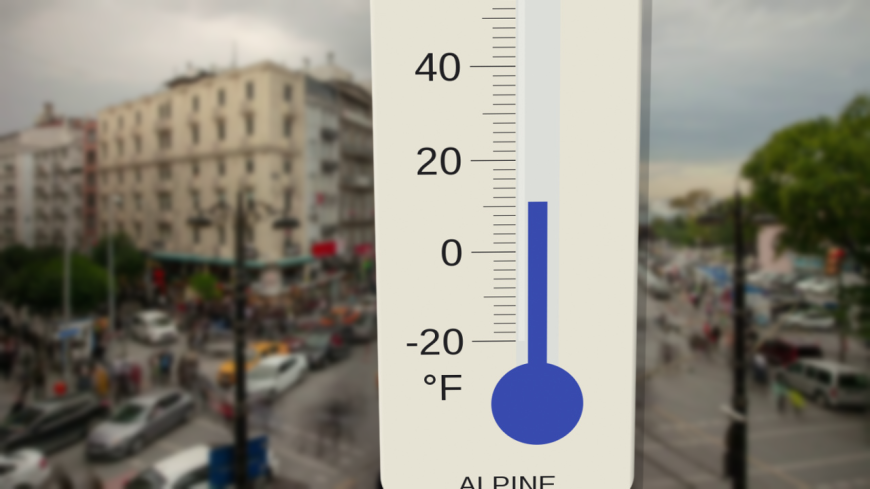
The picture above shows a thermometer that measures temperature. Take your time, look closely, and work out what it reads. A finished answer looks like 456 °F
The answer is 11 °F
